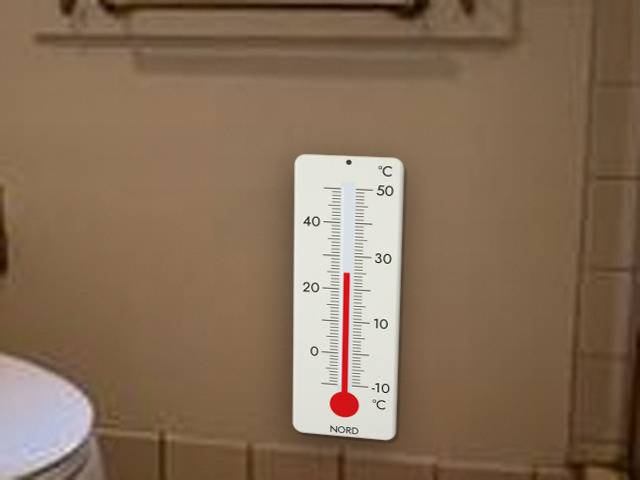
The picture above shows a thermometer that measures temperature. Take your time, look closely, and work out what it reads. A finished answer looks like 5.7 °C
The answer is 25 °C
